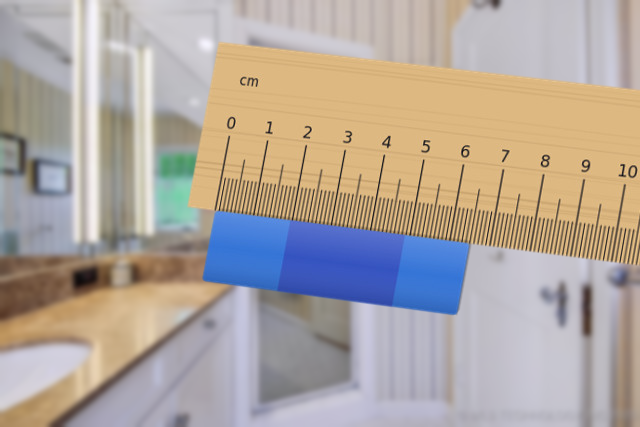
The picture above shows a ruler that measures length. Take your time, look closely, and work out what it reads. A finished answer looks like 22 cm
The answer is 6.5 cm
